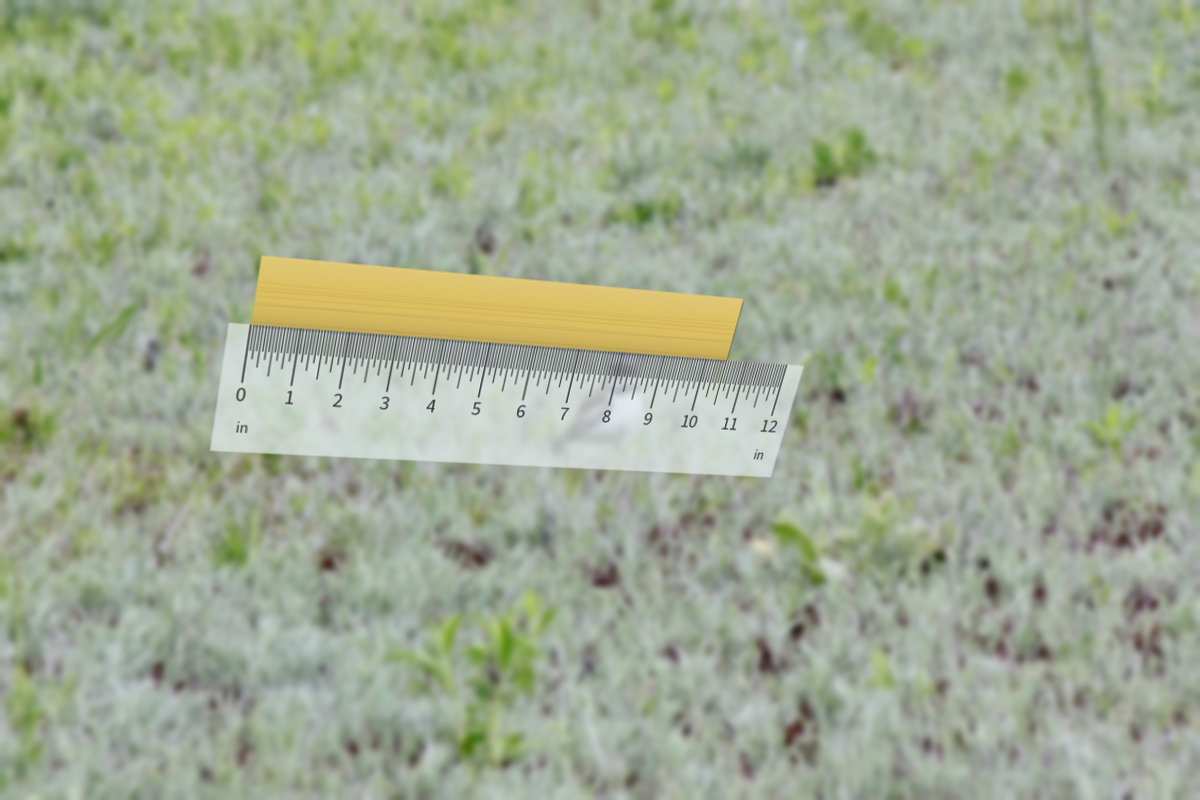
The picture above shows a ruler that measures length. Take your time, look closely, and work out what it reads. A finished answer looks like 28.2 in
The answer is 10.5 in
